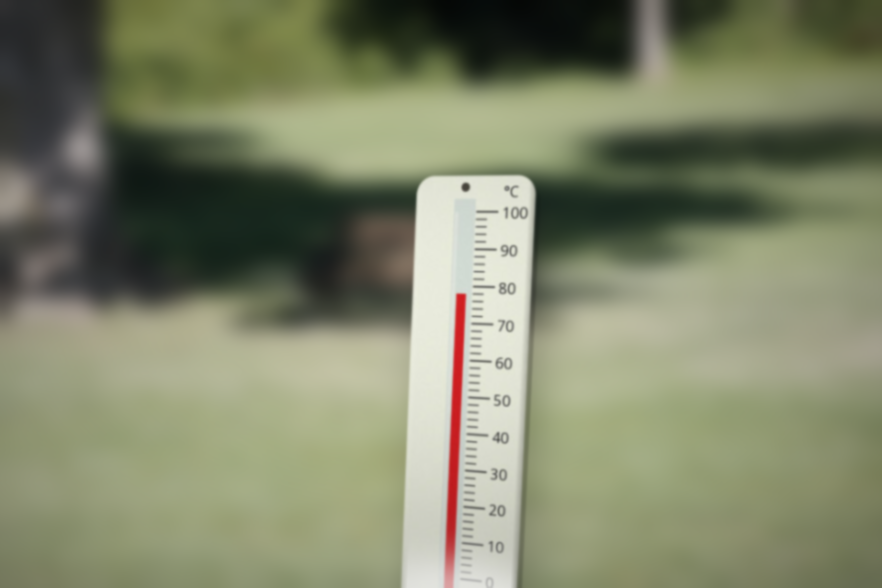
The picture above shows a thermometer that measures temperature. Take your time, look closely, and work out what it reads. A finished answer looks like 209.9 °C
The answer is 78 °C
